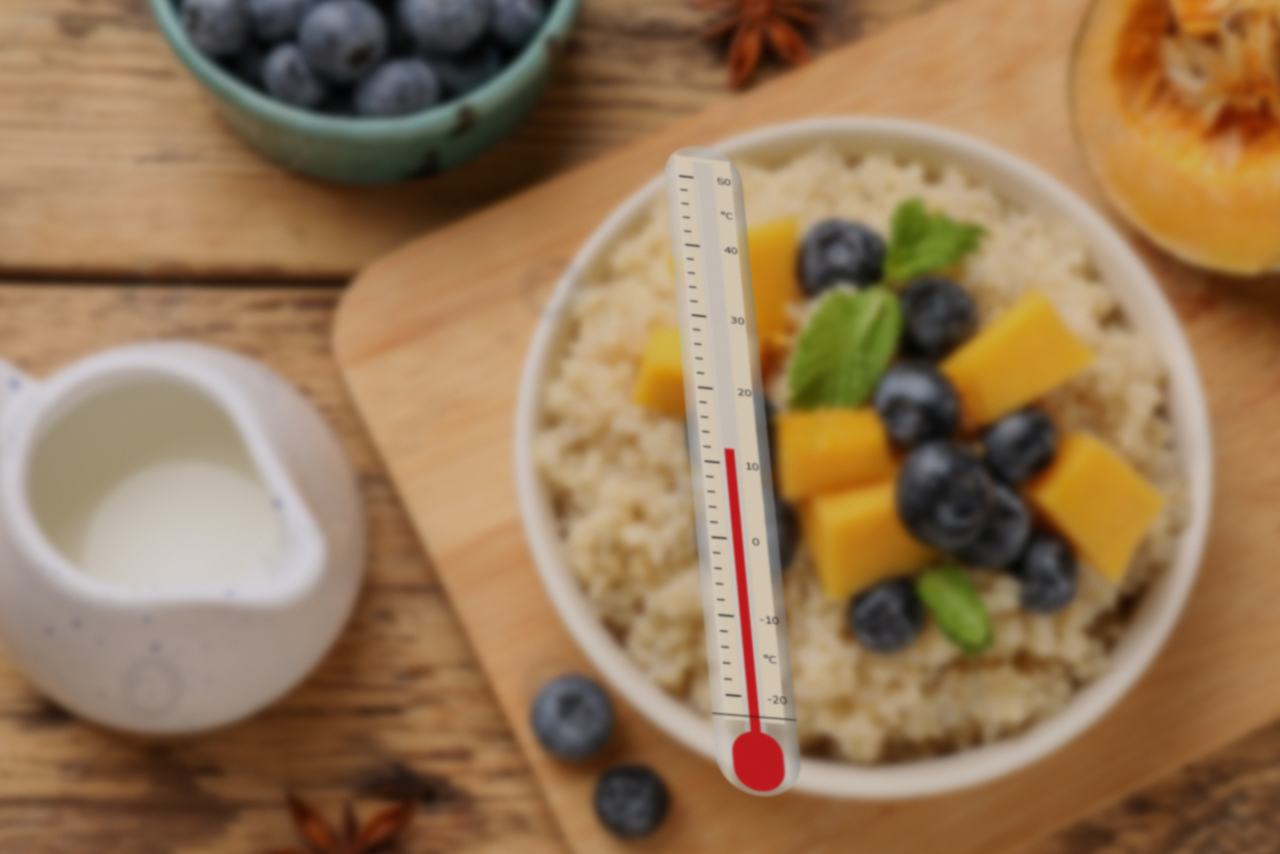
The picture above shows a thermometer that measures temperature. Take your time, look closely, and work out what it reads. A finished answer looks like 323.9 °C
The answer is 12 °C
